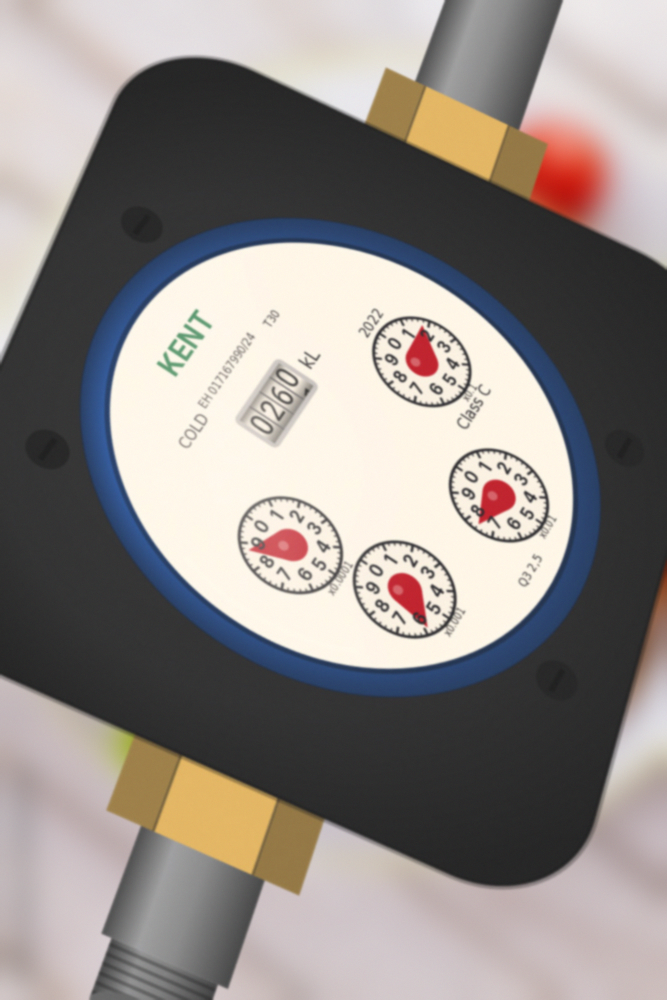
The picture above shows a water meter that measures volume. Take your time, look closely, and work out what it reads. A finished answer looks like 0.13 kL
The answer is 260.1758 kL
